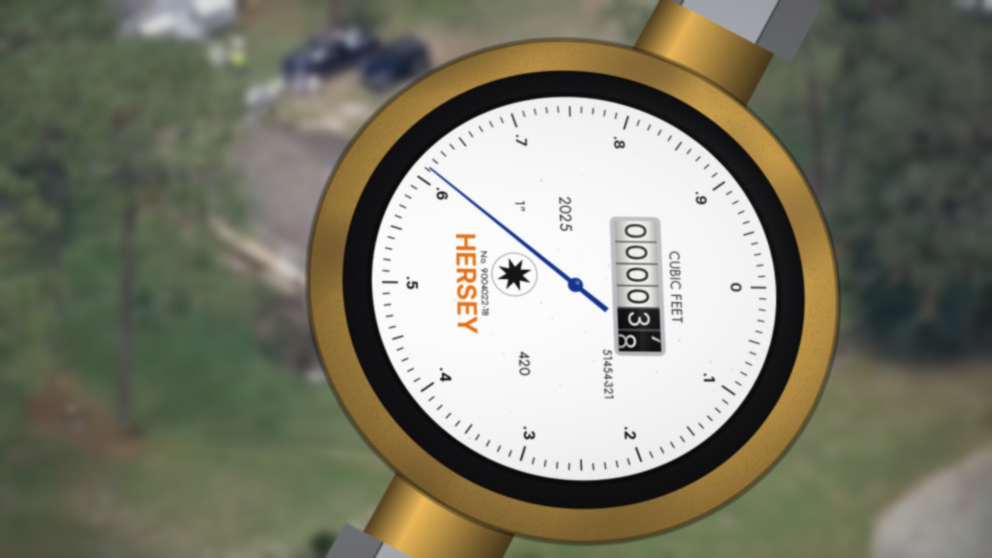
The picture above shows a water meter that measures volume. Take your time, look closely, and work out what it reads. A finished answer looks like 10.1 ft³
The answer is 37.61 ft³
